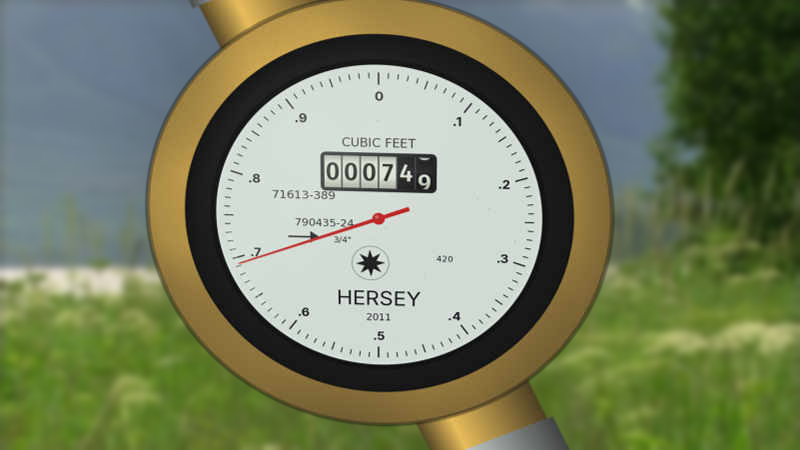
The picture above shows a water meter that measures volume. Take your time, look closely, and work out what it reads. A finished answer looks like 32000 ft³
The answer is 748.69 ft³
